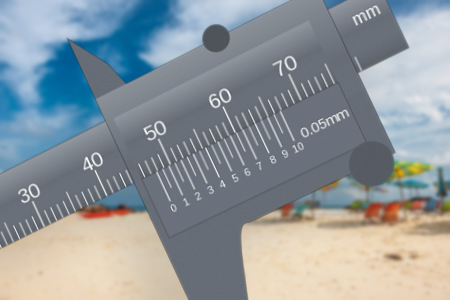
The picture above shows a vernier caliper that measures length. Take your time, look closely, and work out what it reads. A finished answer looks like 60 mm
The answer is 47.8 mm
